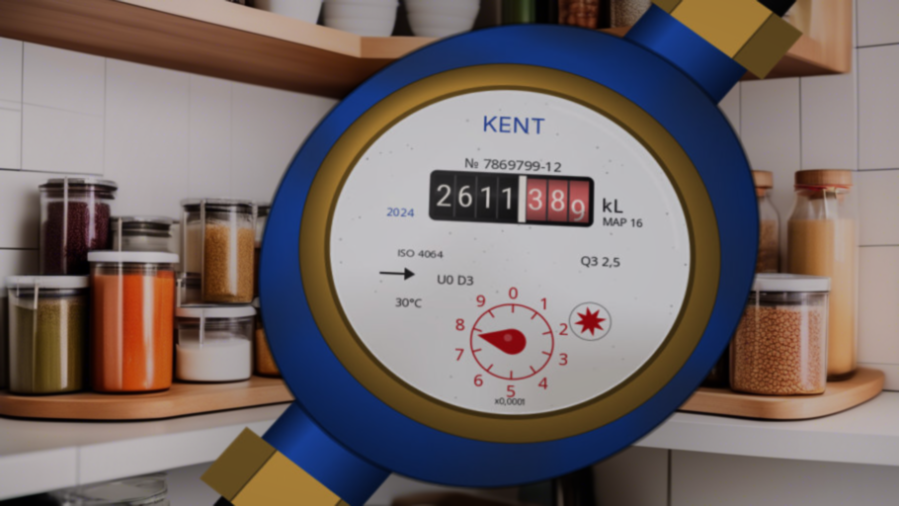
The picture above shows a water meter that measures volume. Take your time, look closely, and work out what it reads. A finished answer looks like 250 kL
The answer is 2611.3887 kL
